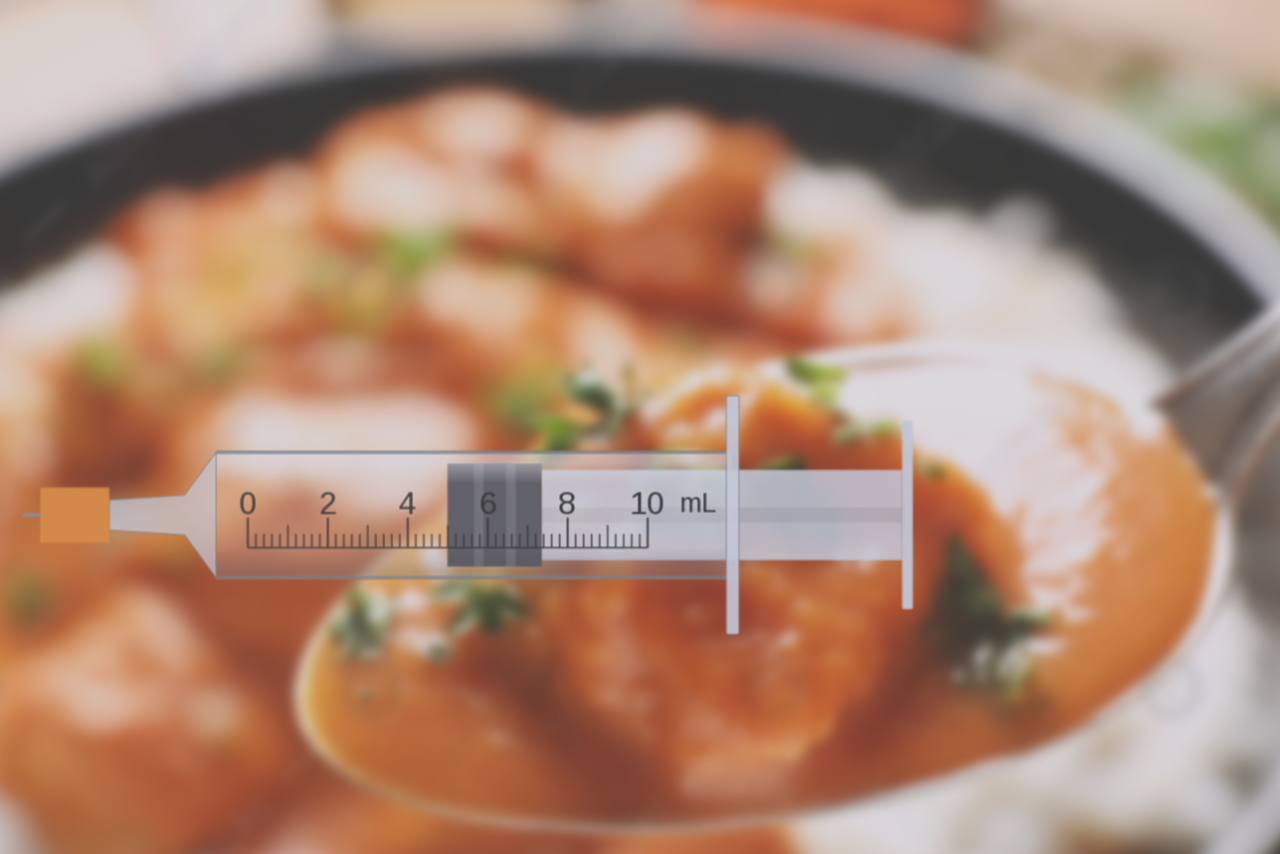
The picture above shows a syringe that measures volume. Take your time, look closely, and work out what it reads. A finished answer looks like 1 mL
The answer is 5 mL
